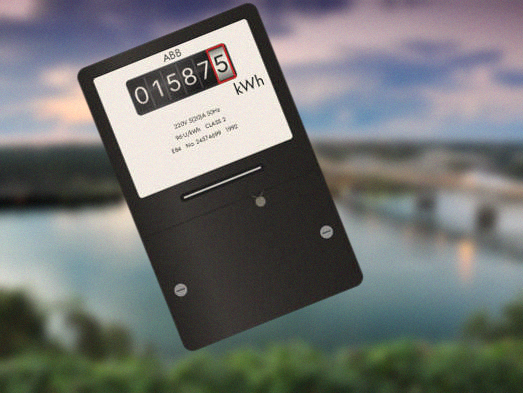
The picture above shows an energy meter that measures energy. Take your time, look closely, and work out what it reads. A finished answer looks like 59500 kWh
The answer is 1587.5 kWh
